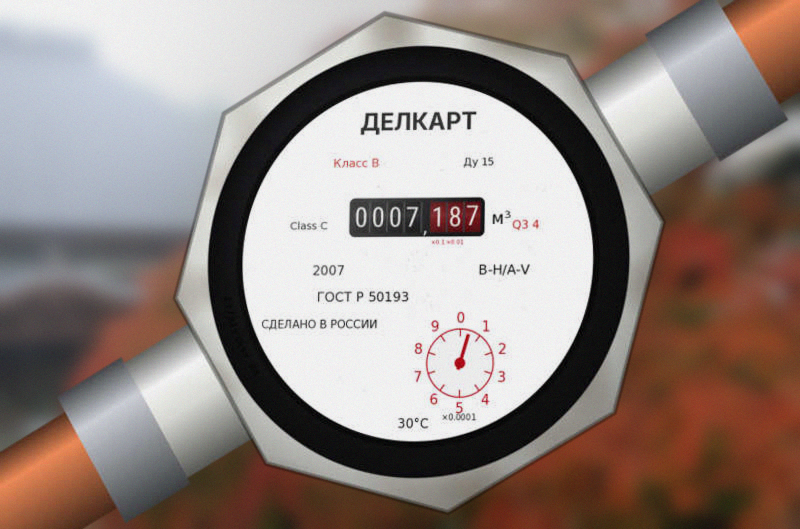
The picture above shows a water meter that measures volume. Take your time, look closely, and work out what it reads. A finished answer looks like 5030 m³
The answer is 7.1870 m³
